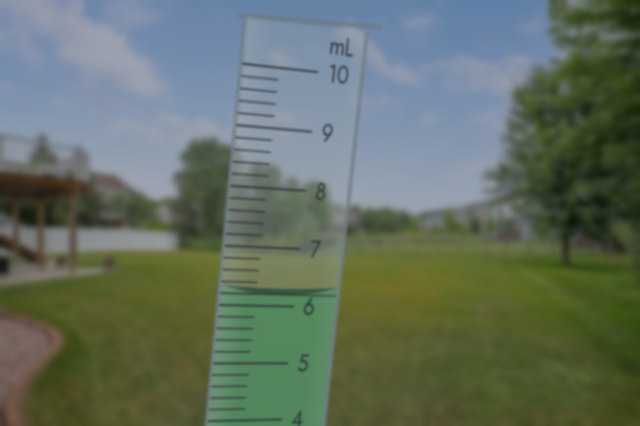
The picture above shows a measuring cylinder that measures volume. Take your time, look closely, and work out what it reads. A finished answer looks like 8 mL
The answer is 6.2 mL
